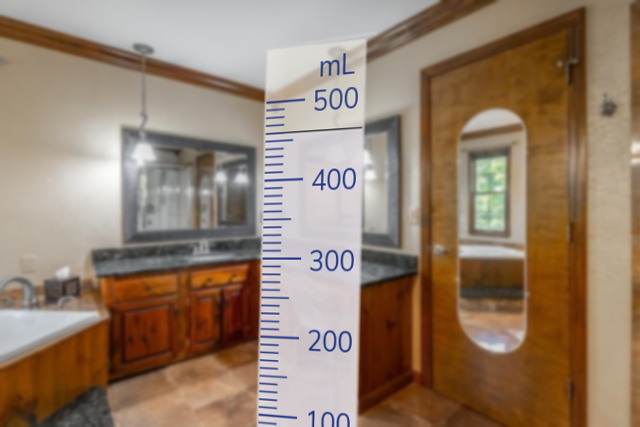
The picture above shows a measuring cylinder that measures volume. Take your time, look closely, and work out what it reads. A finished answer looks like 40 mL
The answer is 460 mL
